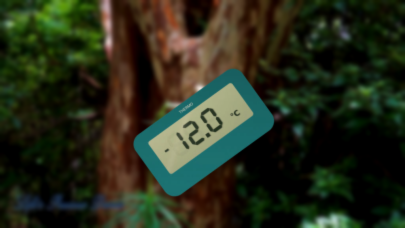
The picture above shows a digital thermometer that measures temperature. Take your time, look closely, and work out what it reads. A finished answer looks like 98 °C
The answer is -12.0 °C
